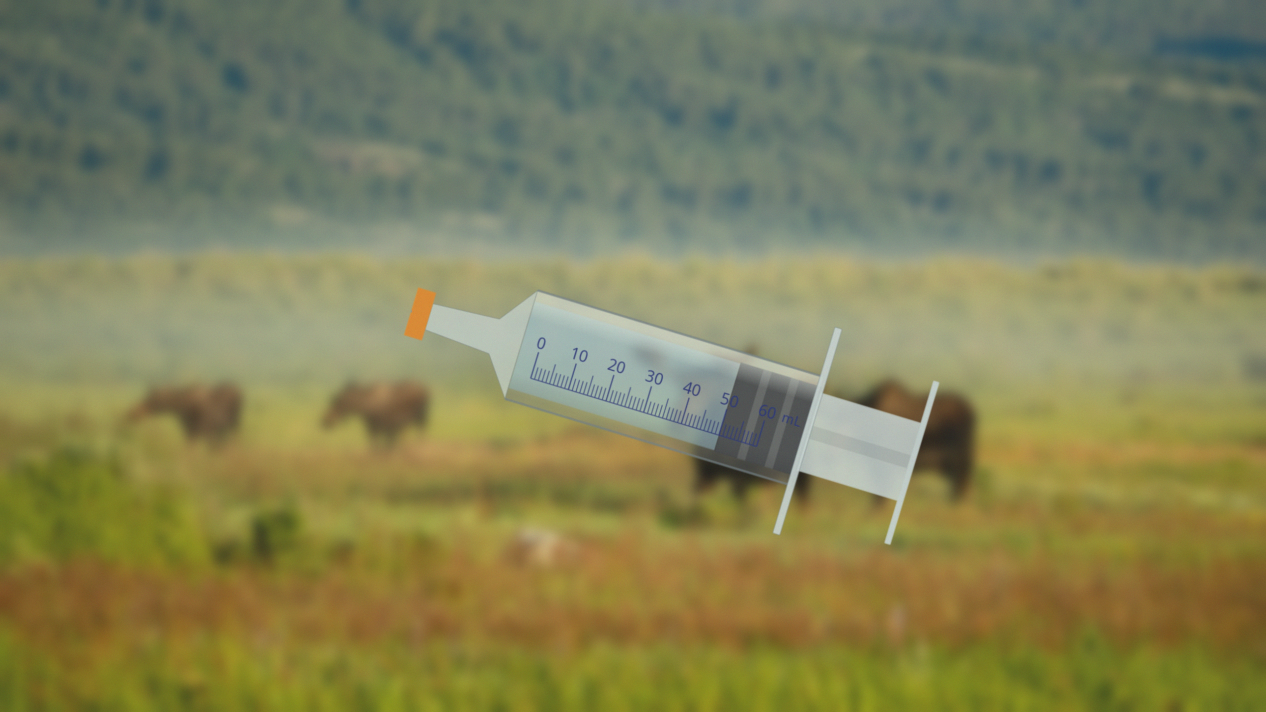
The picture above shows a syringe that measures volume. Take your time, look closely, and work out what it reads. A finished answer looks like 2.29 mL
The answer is 50 mL
